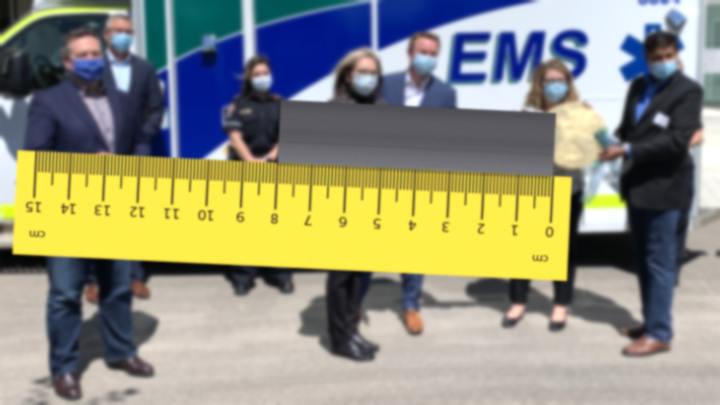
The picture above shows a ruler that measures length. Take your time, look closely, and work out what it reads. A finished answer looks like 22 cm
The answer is 8 cm
